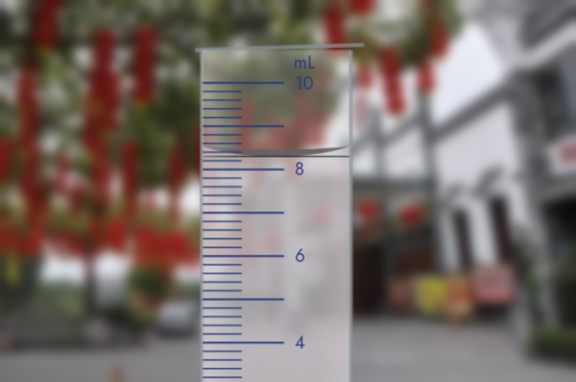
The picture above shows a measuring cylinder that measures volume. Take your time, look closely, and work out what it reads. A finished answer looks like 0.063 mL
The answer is 8.3 mL
